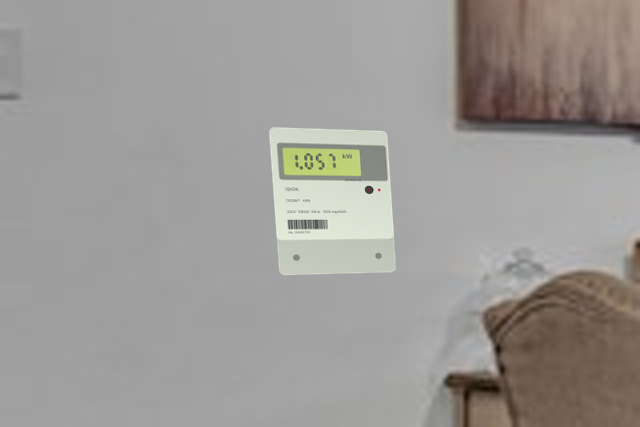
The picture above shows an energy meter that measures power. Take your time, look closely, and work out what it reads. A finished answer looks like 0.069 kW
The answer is 1.057 kW
